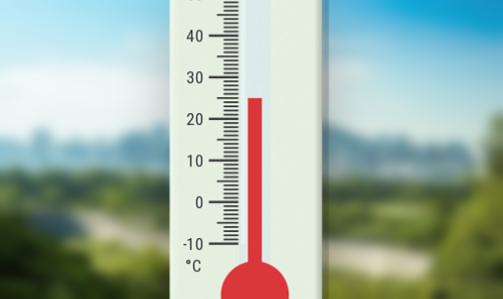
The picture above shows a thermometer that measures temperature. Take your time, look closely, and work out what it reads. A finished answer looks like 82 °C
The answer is 25 °C
